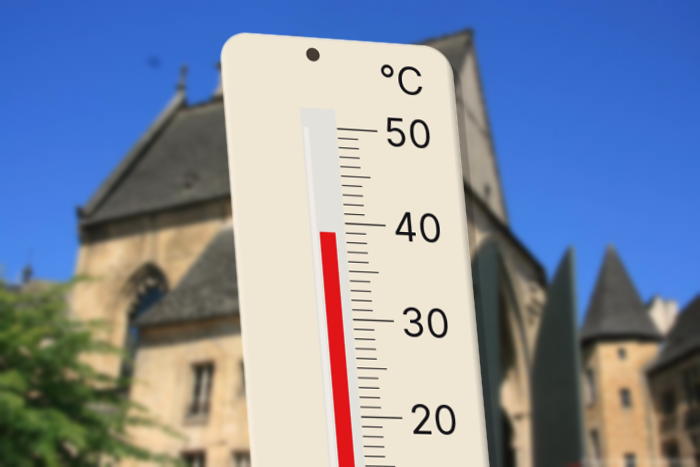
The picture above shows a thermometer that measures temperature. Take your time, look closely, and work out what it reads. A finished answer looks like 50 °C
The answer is 39 °C
